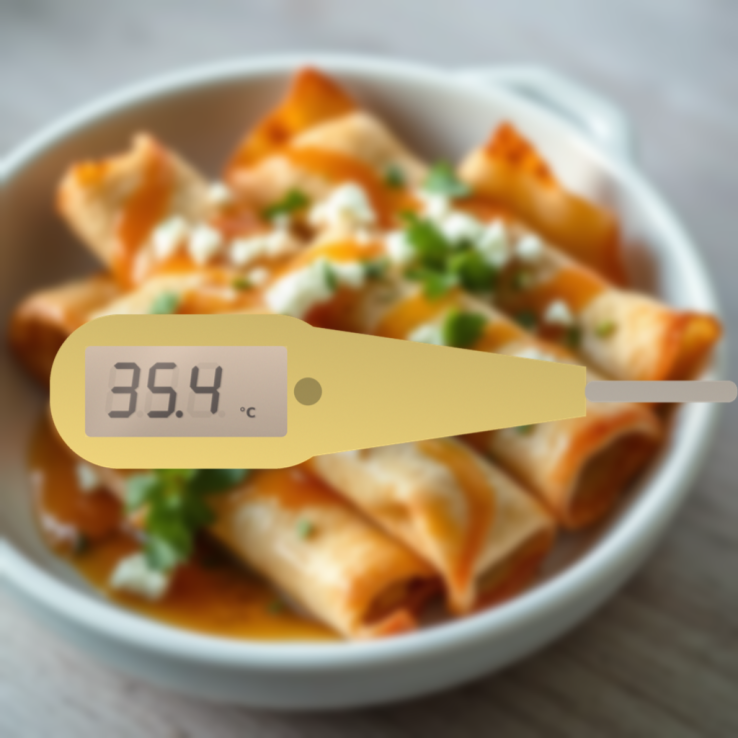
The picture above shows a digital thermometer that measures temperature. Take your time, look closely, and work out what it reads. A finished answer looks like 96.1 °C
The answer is 35.4 °C
